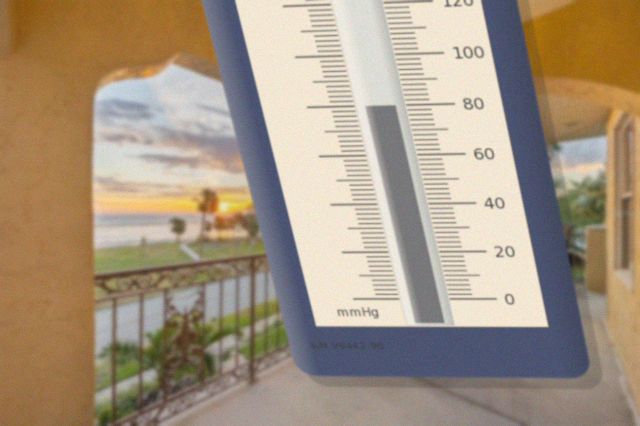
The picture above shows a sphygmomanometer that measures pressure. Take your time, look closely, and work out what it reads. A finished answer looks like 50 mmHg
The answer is 80 mmHg
